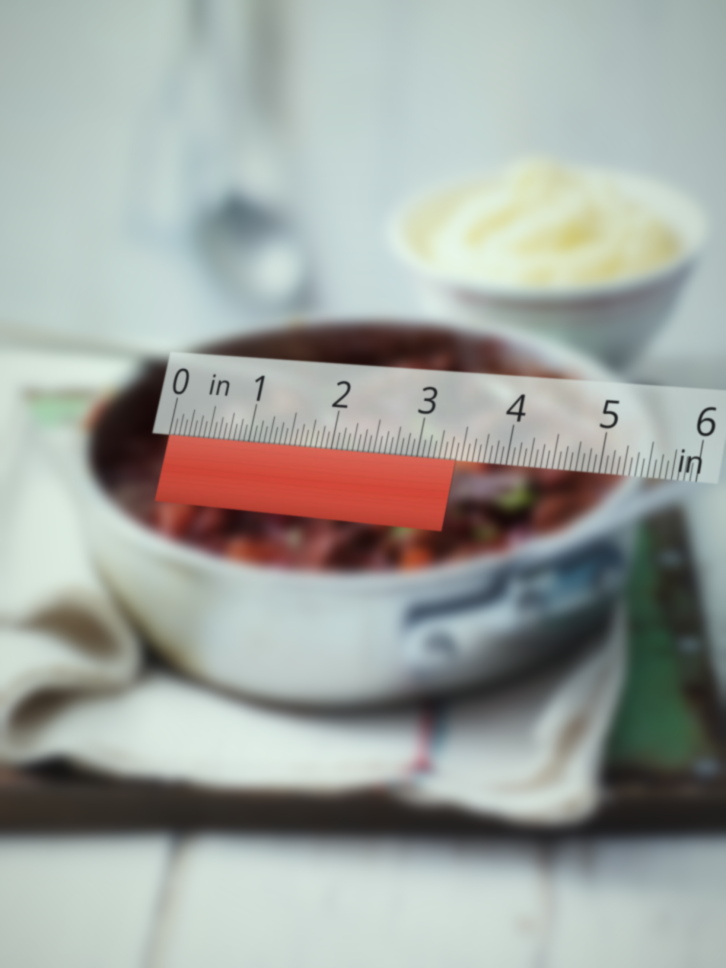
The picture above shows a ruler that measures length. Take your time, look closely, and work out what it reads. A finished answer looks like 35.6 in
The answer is 3.4375 in
